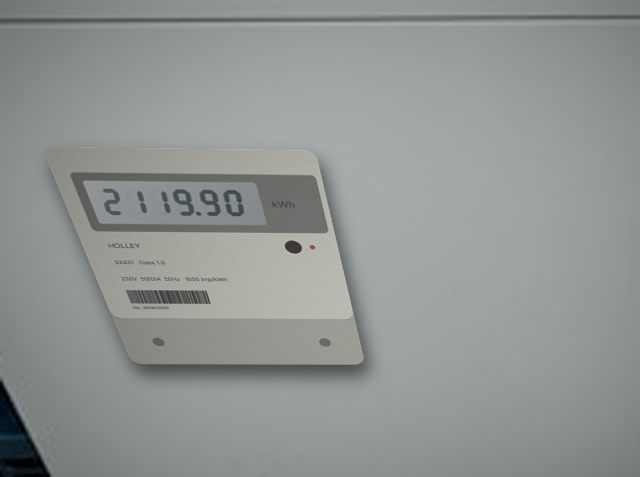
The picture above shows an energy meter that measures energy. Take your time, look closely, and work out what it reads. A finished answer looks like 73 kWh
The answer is 2119.90 kWh
